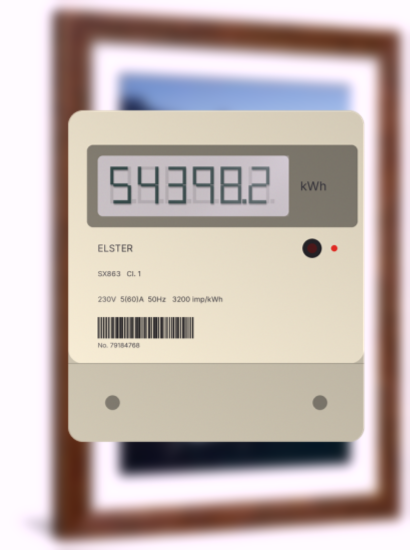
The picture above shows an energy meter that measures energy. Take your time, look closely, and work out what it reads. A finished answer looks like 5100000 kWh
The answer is 54398.2 kWh
